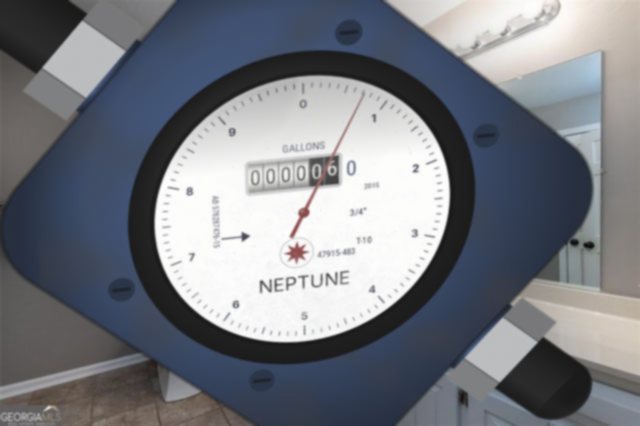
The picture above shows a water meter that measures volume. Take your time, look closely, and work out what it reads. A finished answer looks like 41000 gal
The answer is 60.7 gal
